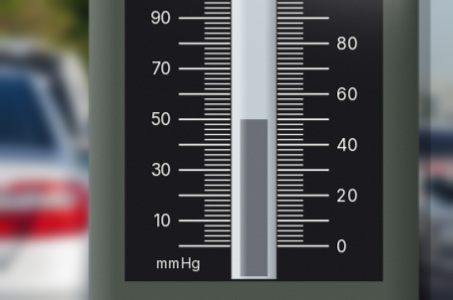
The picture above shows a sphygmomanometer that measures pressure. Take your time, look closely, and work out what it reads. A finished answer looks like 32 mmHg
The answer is 50 mmHg
